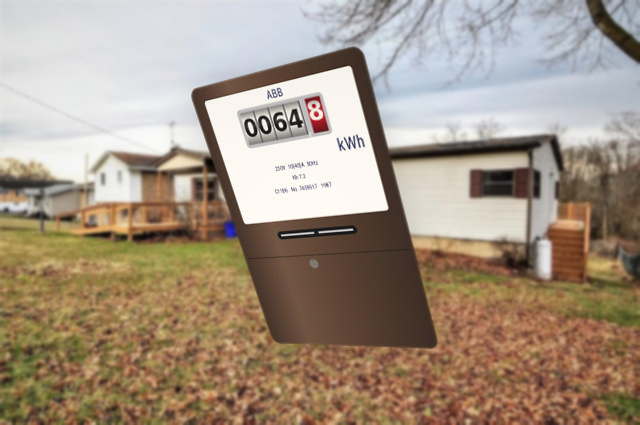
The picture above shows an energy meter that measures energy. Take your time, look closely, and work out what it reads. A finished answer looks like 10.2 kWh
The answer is 64.8 kWh
